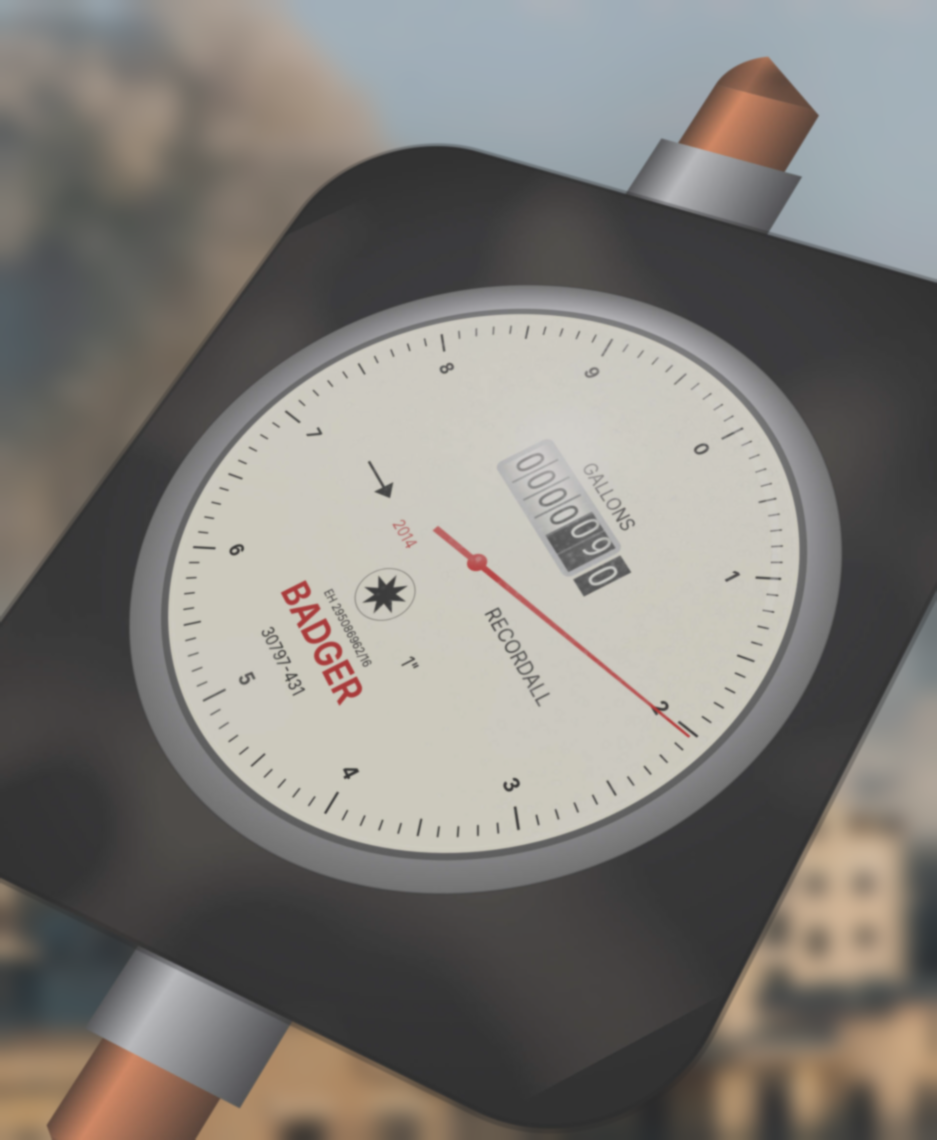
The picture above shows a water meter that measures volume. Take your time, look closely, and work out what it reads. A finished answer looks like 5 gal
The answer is 92.0 gal
